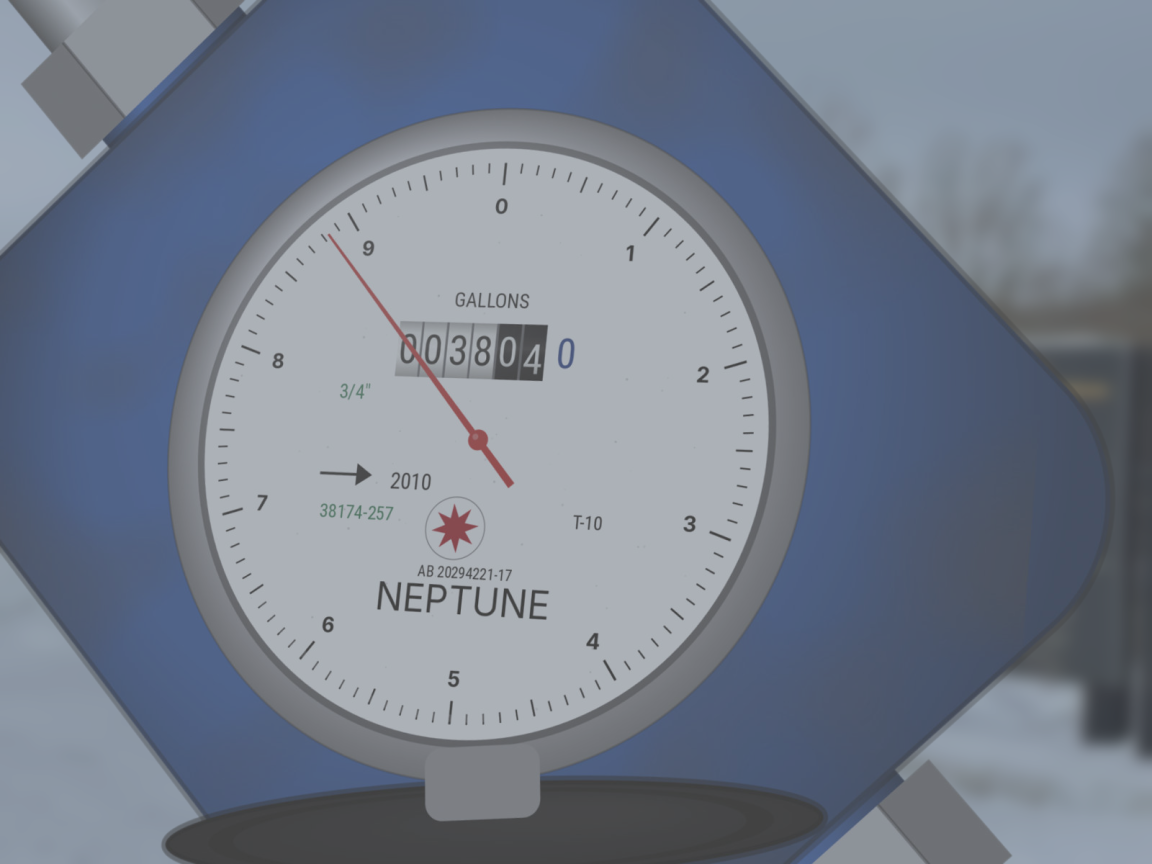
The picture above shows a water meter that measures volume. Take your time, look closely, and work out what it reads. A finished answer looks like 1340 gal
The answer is 38038.8 gal
